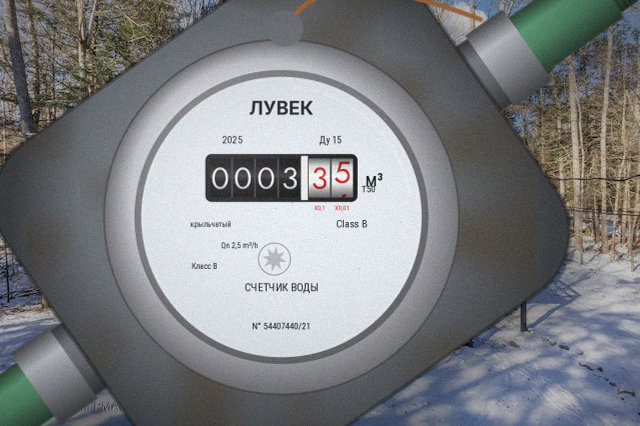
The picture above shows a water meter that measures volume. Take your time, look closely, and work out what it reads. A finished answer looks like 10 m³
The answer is 3.35 m³
